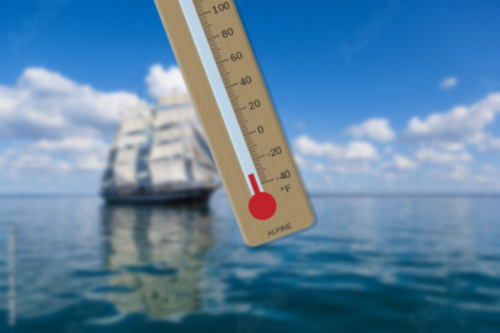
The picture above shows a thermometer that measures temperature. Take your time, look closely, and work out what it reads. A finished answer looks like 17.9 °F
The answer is -30 °F
